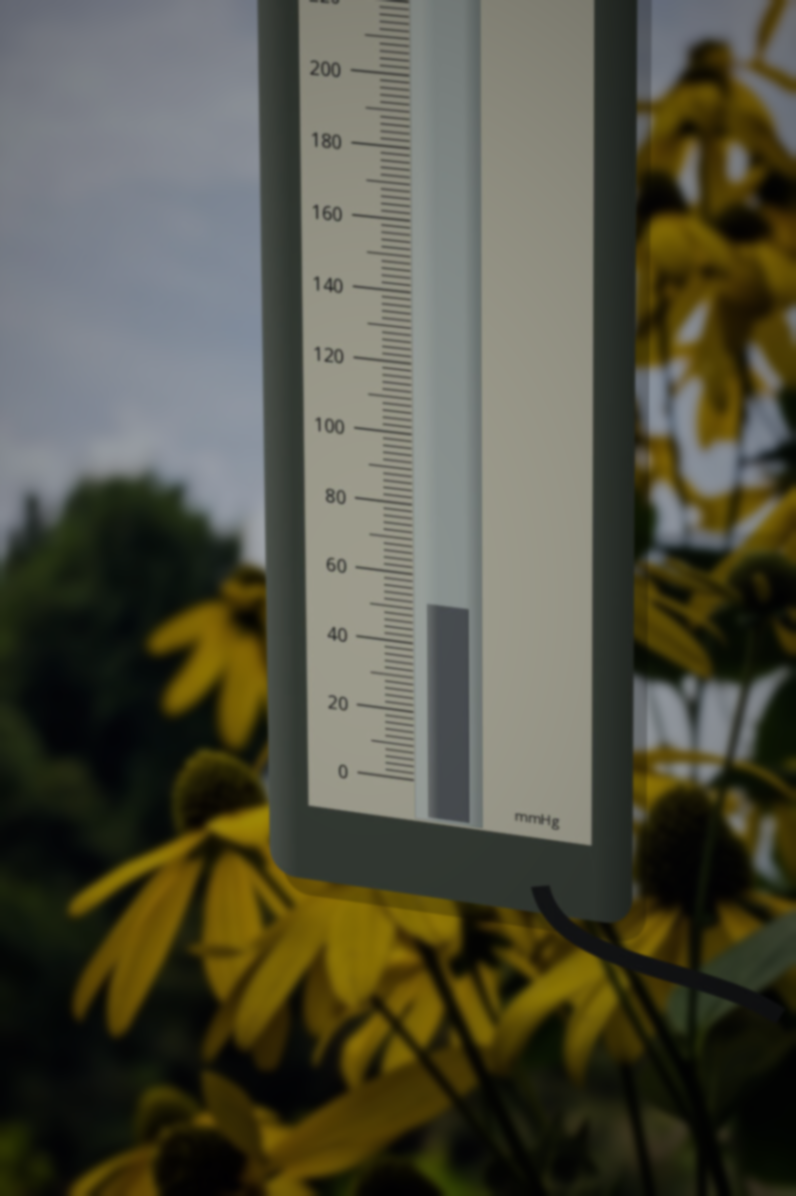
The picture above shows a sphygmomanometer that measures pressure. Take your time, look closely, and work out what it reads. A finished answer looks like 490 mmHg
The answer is 52 mmHg
